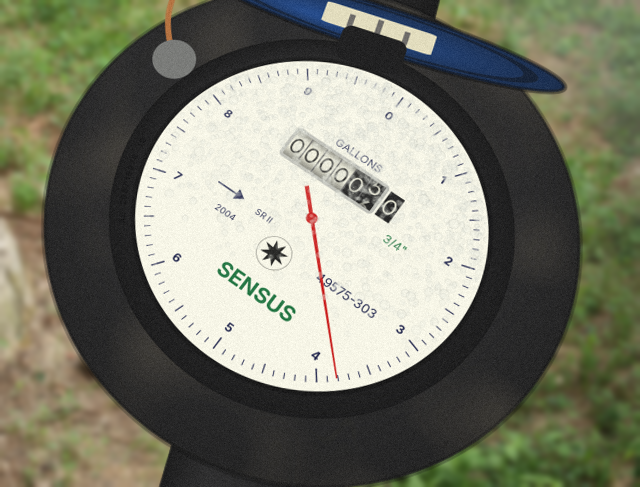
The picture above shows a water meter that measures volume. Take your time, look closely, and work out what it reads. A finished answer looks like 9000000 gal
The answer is 53.8 gal
